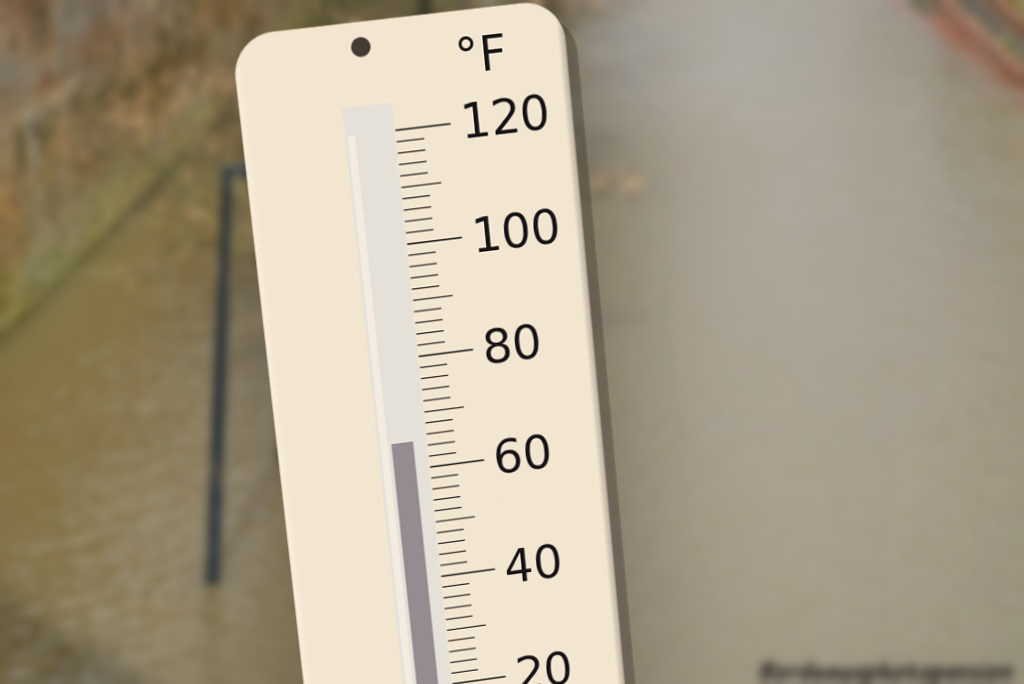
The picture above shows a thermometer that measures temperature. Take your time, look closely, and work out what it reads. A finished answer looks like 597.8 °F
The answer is 65 °F
